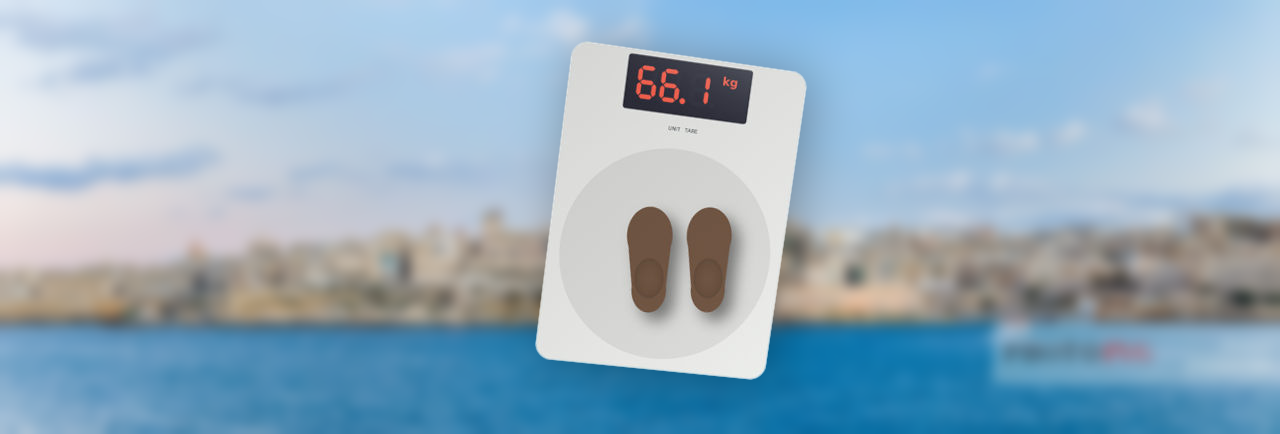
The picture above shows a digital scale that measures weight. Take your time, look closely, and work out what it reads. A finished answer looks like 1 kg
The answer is 66.1 kg
